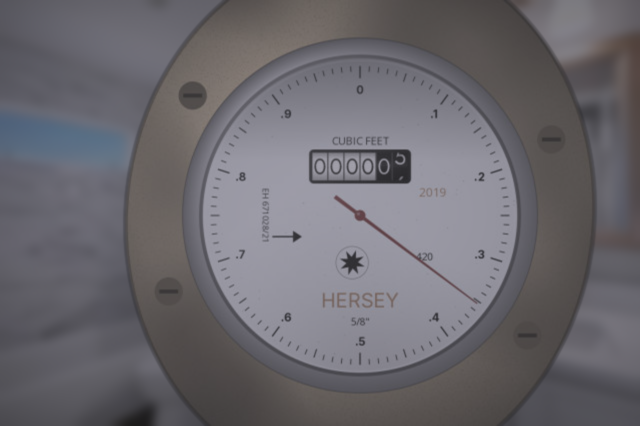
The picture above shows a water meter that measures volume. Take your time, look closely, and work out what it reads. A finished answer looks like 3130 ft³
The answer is 5.35 ft³
